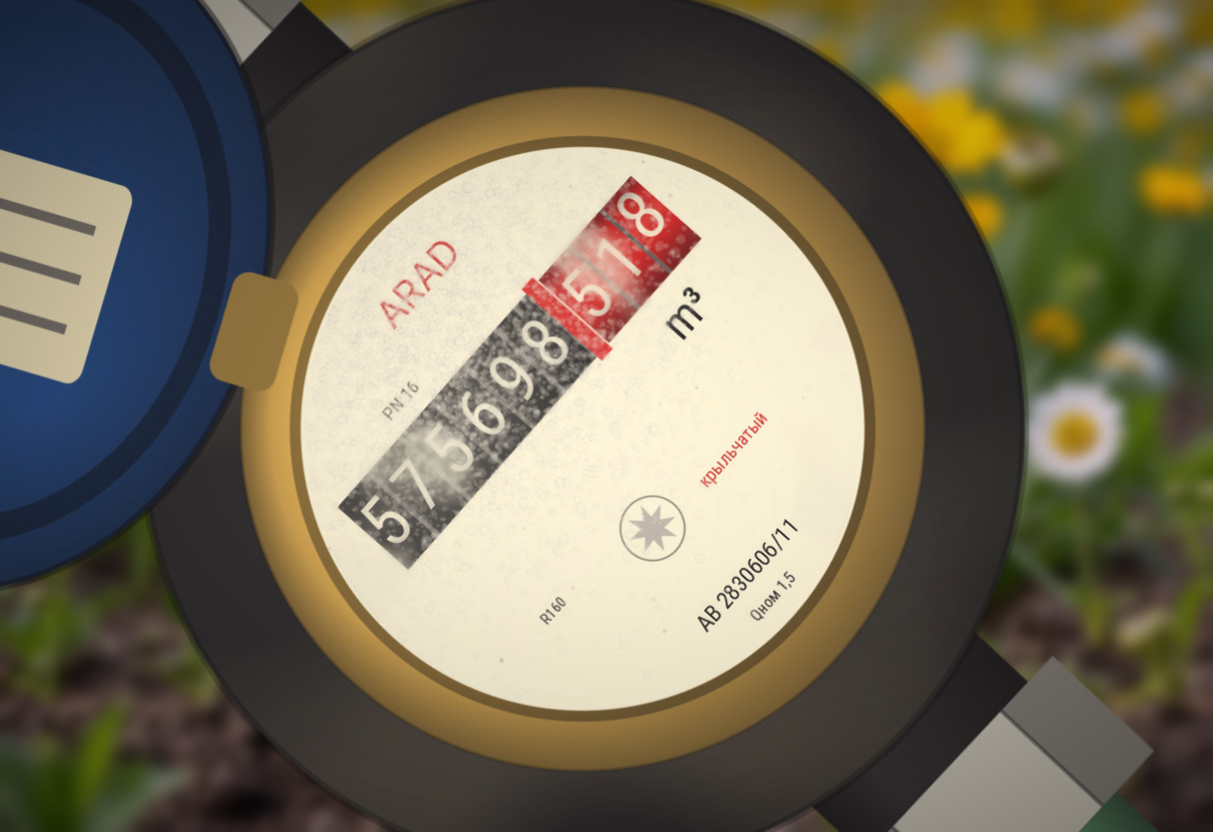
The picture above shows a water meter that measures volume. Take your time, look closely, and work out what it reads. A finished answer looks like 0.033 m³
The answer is 575698.518 m³
